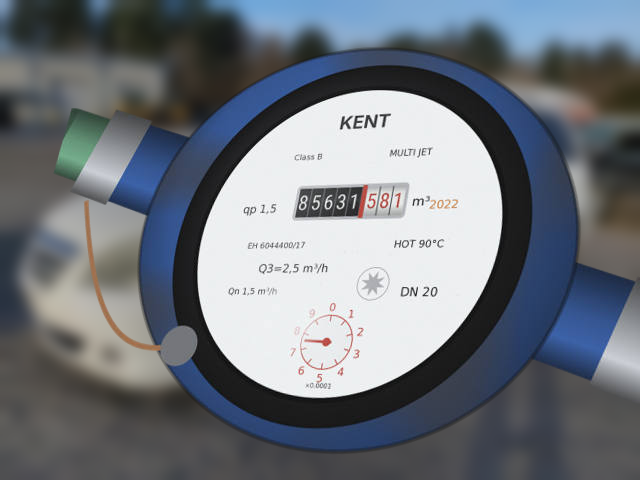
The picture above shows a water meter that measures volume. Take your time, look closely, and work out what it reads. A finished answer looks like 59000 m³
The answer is 85631.5817 m³
